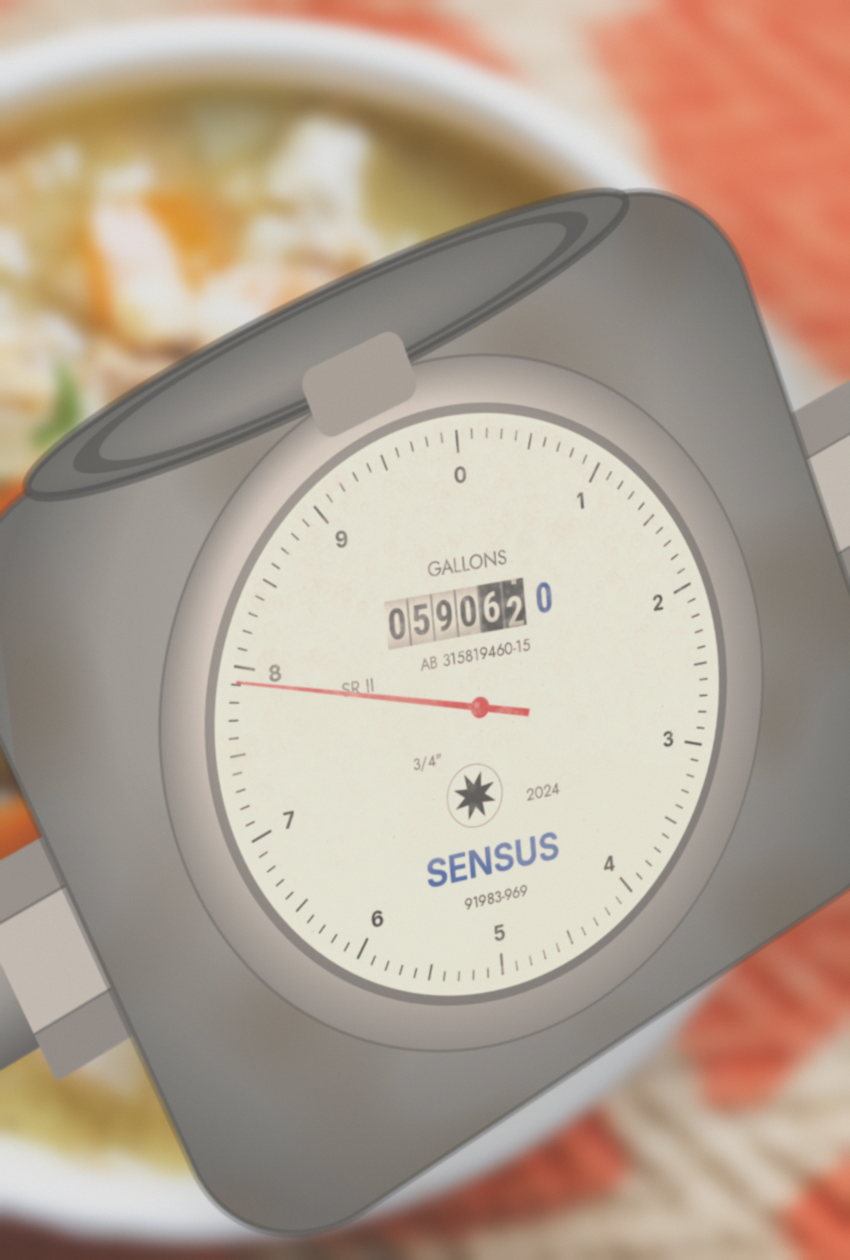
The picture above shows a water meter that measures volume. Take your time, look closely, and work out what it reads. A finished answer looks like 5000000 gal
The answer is 590617.9 gal
